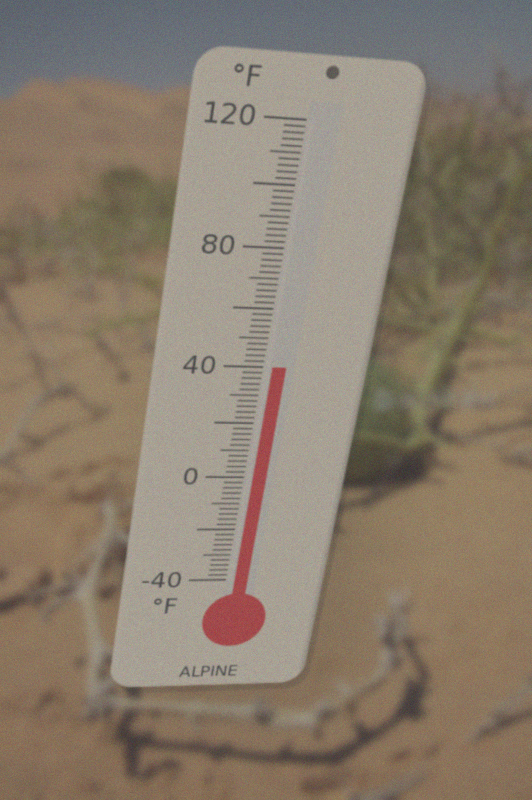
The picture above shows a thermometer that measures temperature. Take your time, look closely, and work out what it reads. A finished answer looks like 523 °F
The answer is 40 °F
